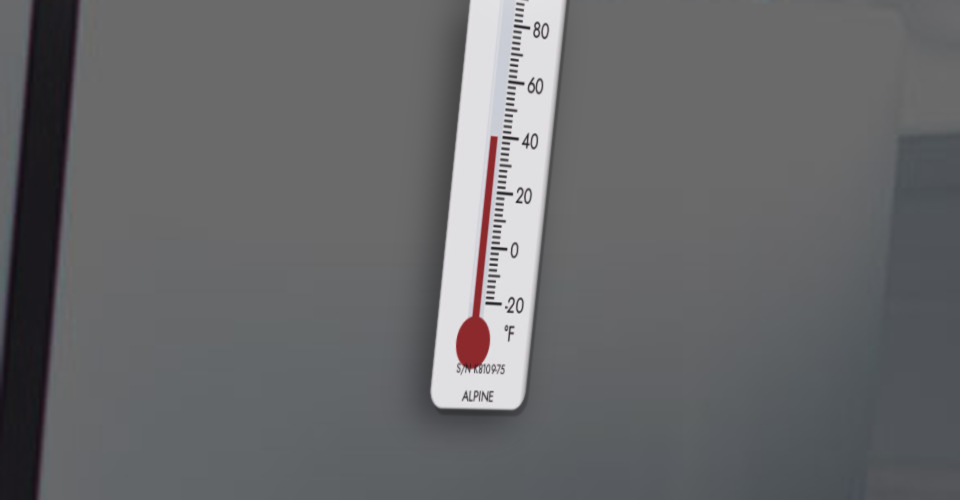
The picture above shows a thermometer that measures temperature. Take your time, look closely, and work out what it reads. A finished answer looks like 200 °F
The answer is 40 °F
